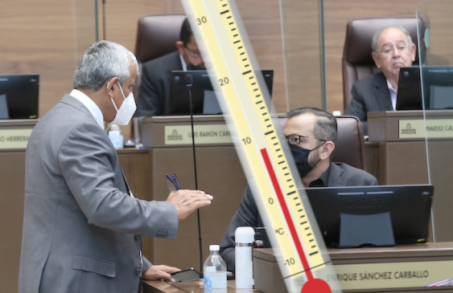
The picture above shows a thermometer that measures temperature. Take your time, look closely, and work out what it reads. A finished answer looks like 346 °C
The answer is 8 °C
